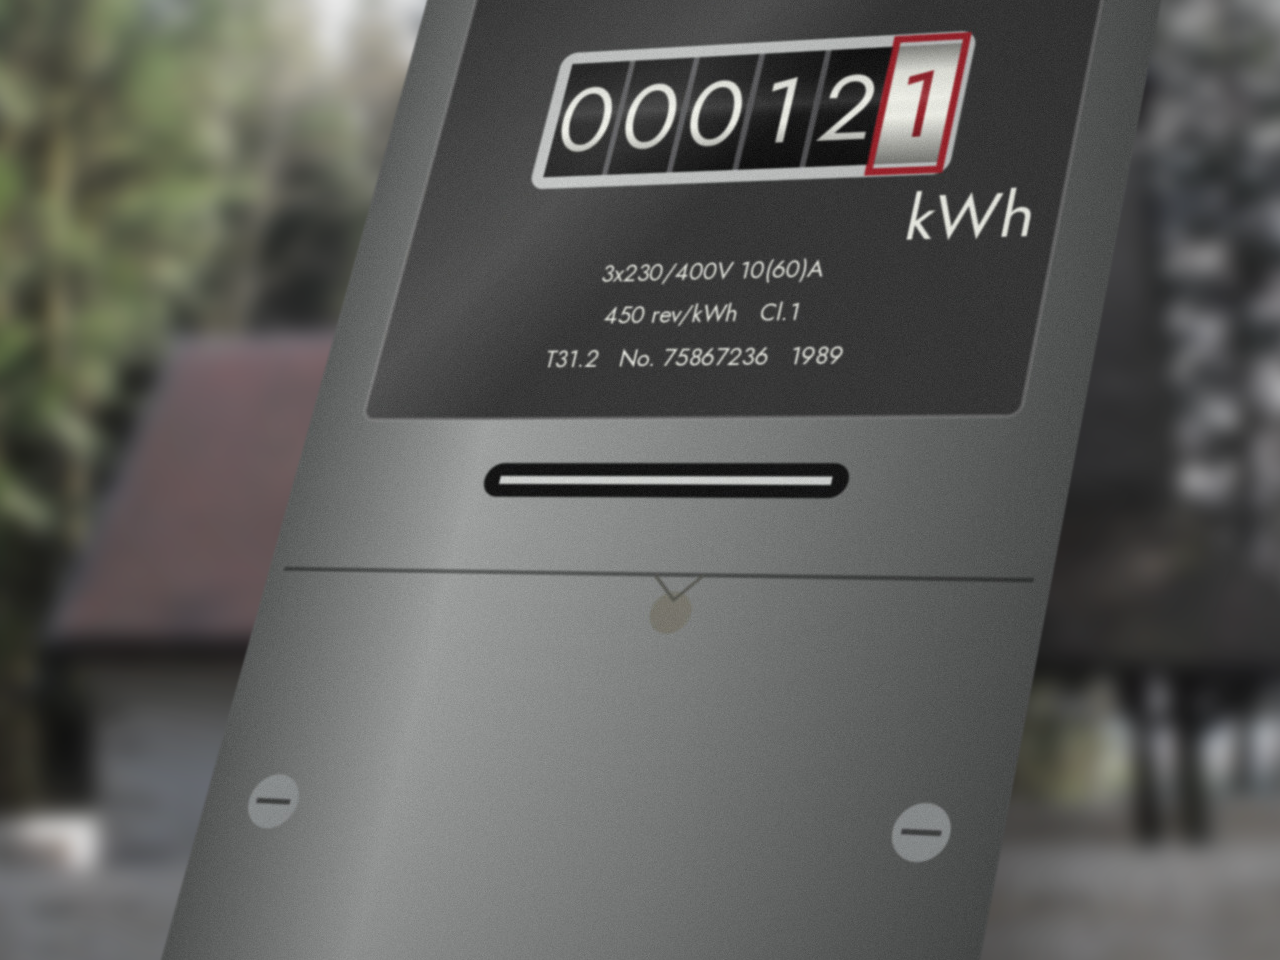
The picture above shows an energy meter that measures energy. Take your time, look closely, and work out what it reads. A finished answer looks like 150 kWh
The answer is 12.1 kWh
